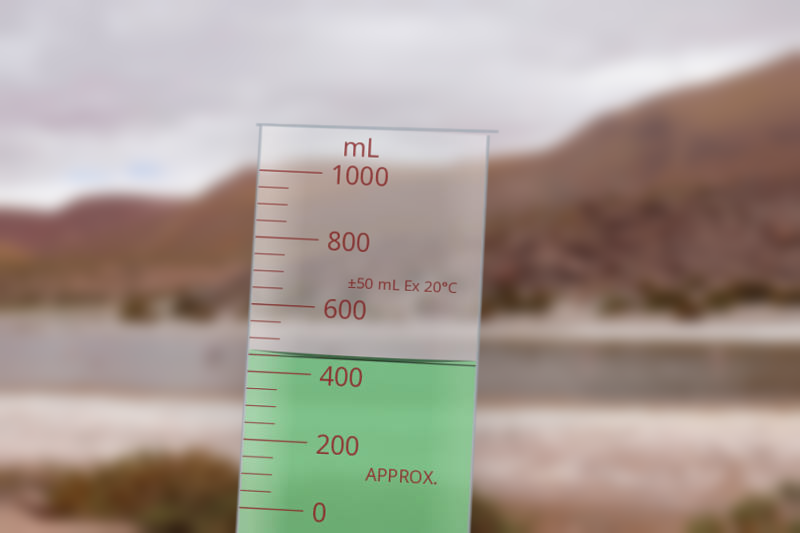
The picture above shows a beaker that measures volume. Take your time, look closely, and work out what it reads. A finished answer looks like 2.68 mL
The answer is 450 mL
